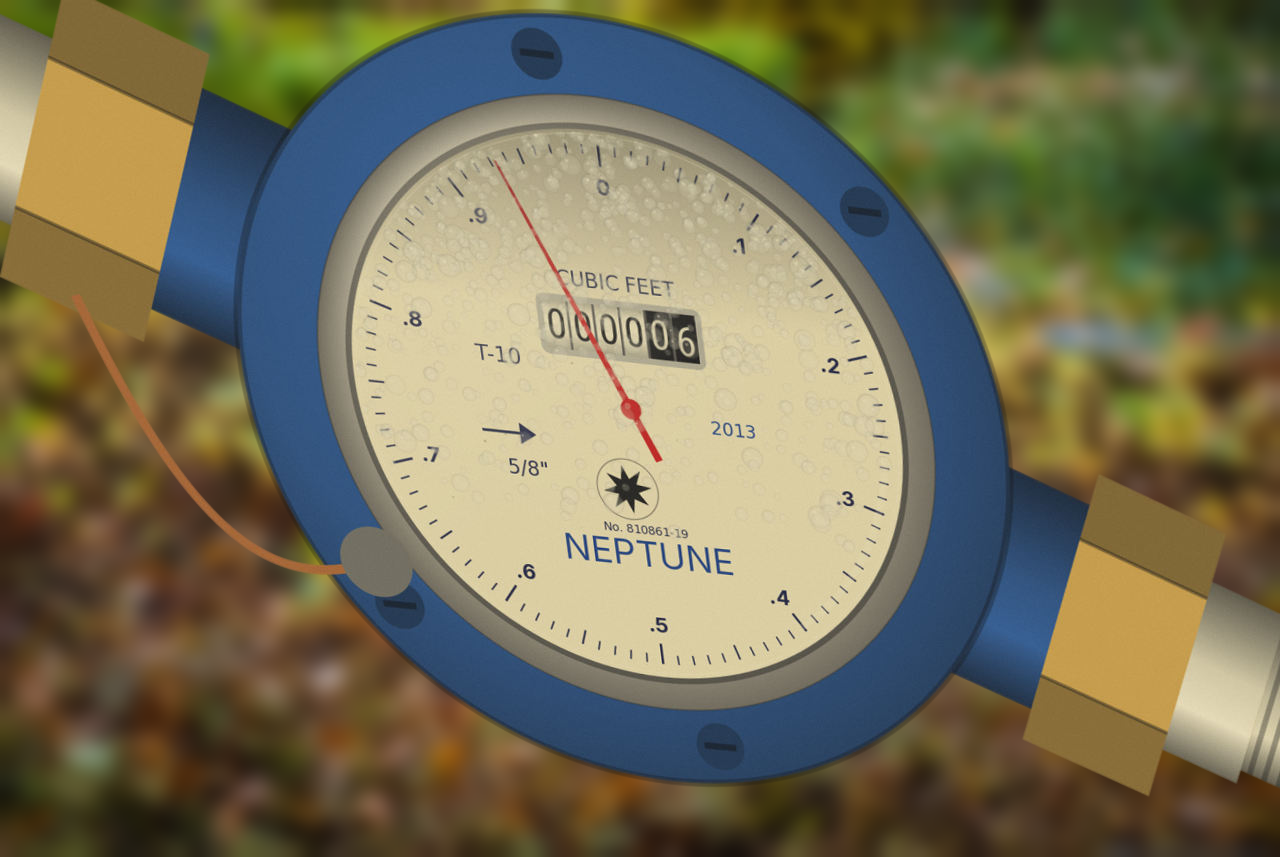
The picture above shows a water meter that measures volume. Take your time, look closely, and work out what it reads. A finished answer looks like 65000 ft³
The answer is 5.93 ft³
